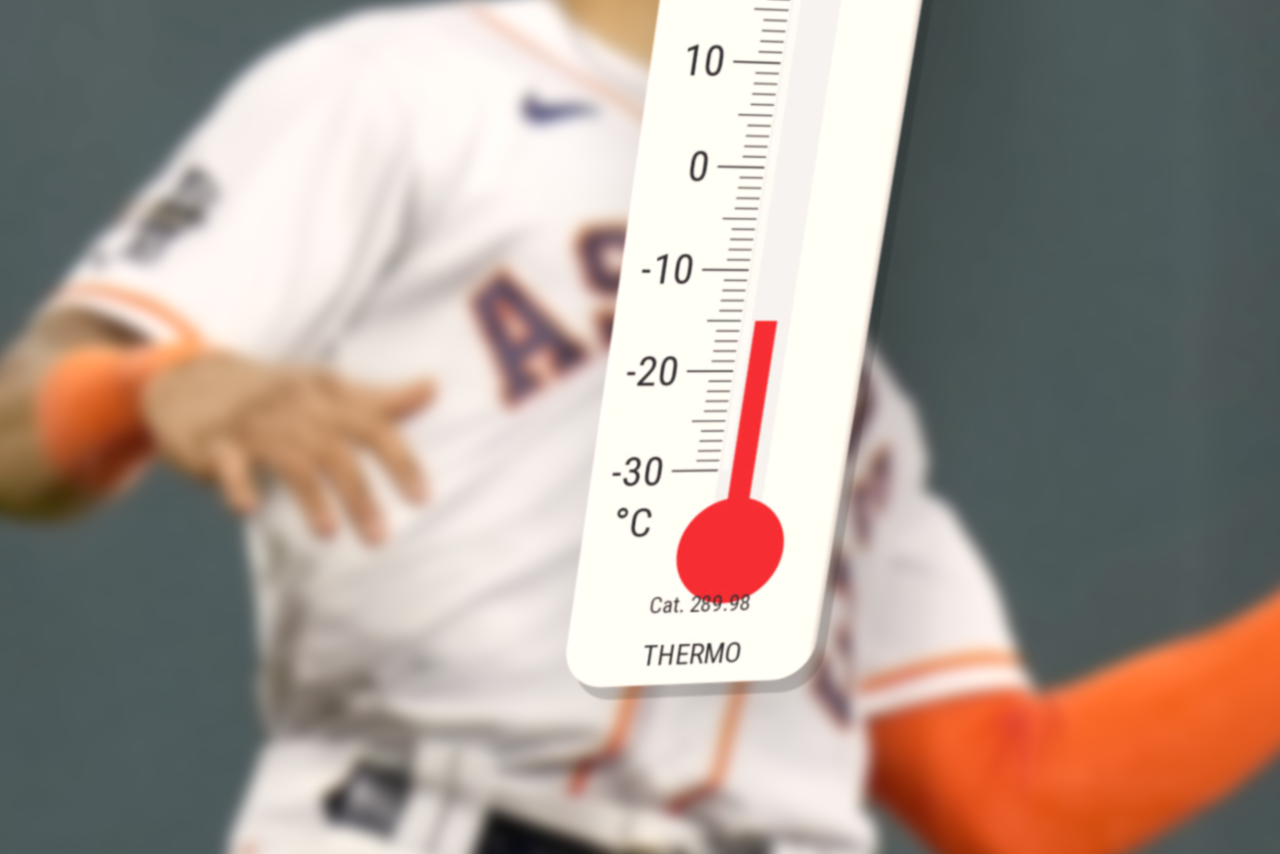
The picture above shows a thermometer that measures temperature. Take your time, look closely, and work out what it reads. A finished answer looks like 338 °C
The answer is -15 °C
